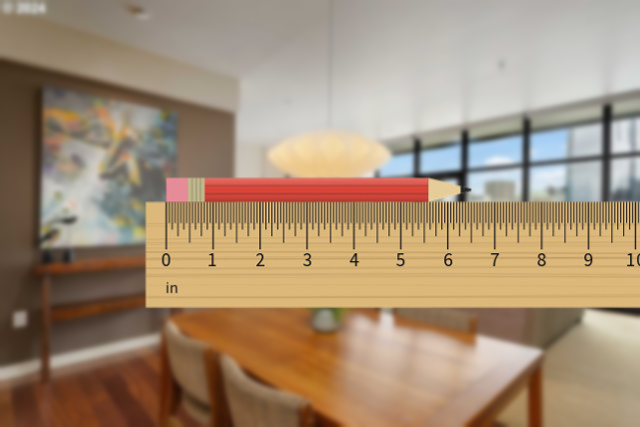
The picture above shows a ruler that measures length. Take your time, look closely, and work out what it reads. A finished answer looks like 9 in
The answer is 6.5 in
